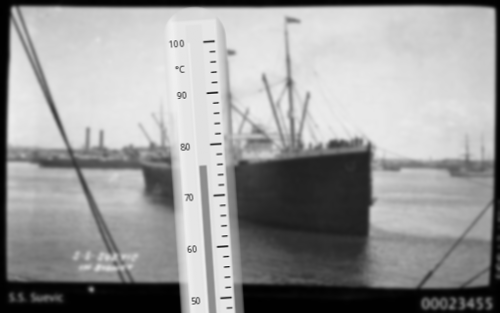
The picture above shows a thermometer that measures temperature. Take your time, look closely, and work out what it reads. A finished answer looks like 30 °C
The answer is 76 °C
